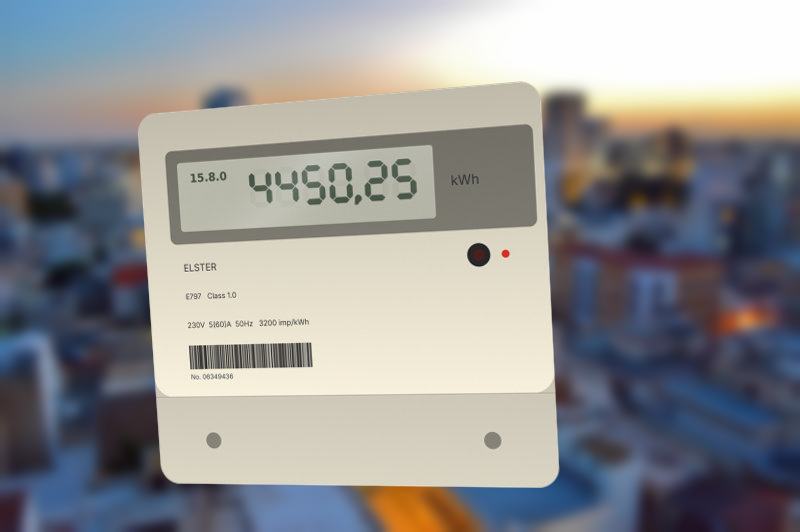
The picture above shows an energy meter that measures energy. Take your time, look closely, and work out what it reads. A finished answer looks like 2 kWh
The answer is 4450.25 kWh
